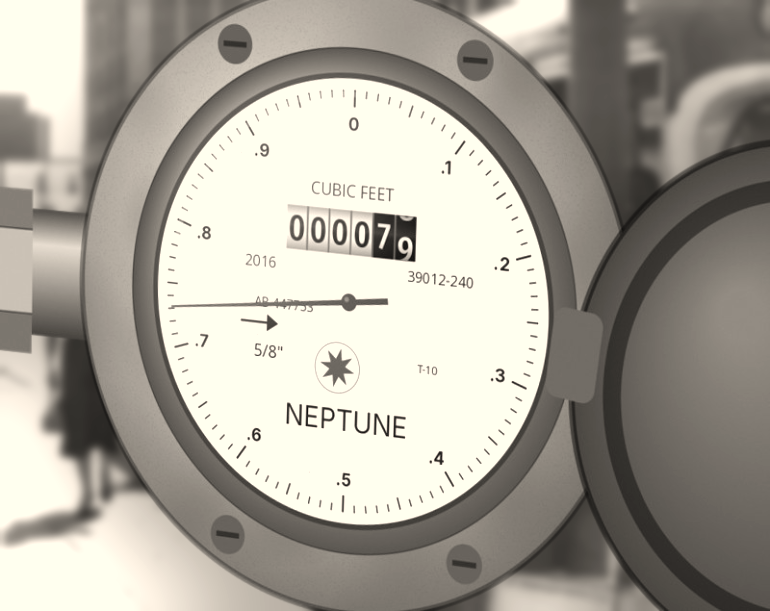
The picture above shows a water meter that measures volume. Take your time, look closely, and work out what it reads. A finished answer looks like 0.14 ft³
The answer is 78.73 ft³
